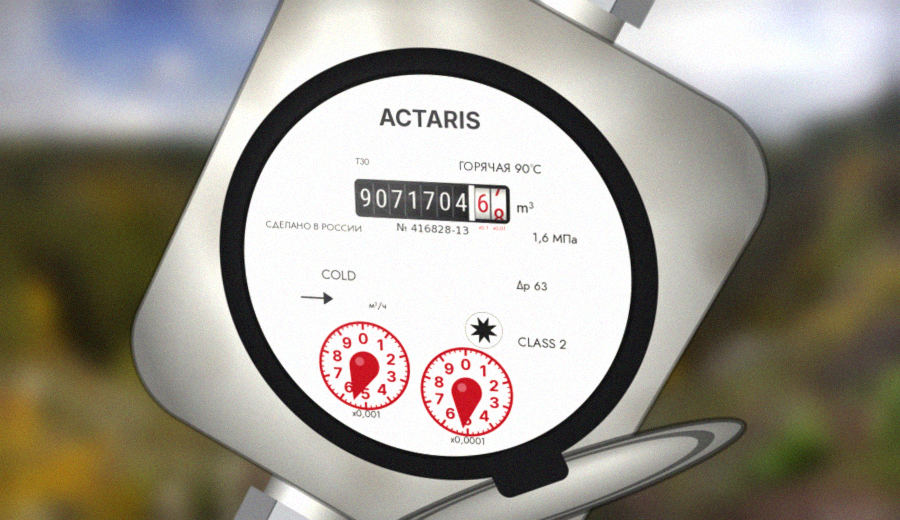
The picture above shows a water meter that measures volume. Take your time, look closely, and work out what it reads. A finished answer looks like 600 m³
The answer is 9071704.6755 m³
